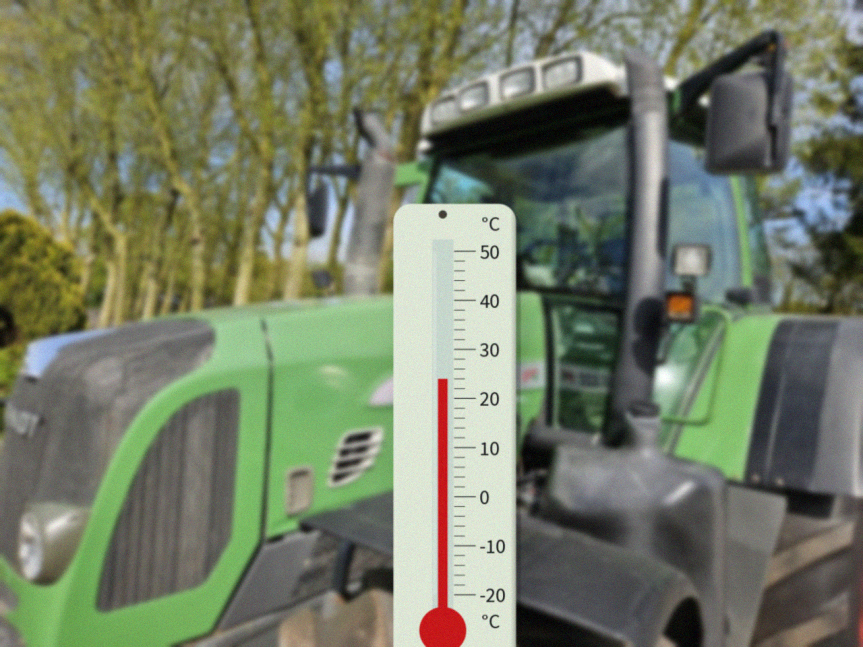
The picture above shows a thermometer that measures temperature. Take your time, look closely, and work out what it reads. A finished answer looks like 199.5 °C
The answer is 24 °C
